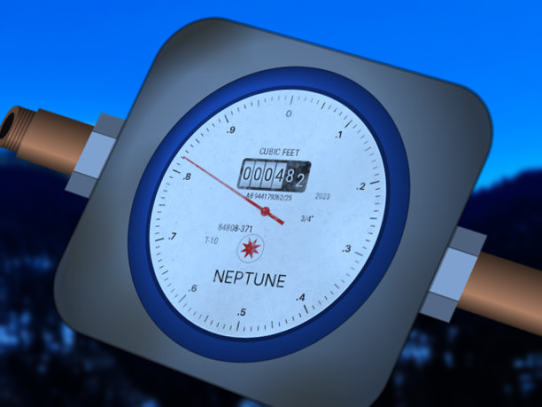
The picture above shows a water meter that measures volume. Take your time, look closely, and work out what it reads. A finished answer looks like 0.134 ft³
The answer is 481.82 ft³
